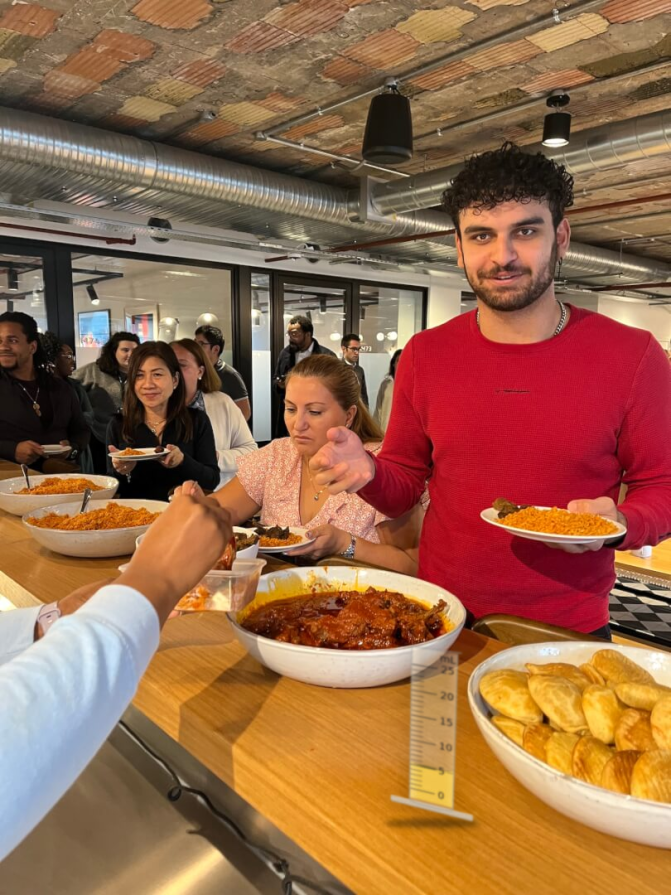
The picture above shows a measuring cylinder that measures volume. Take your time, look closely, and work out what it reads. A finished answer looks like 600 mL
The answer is 5 mL
